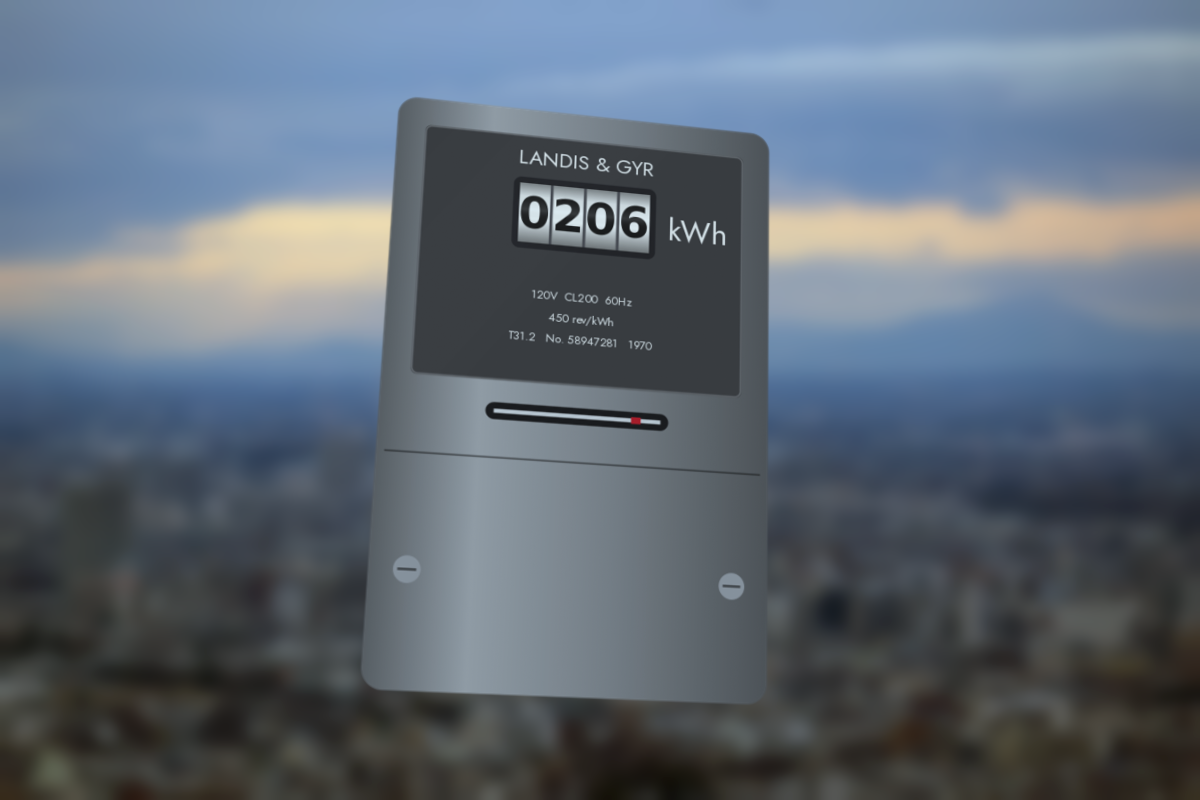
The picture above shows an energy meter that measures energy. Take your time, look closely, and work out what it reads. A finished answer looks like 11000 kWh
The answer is 206 kWh
